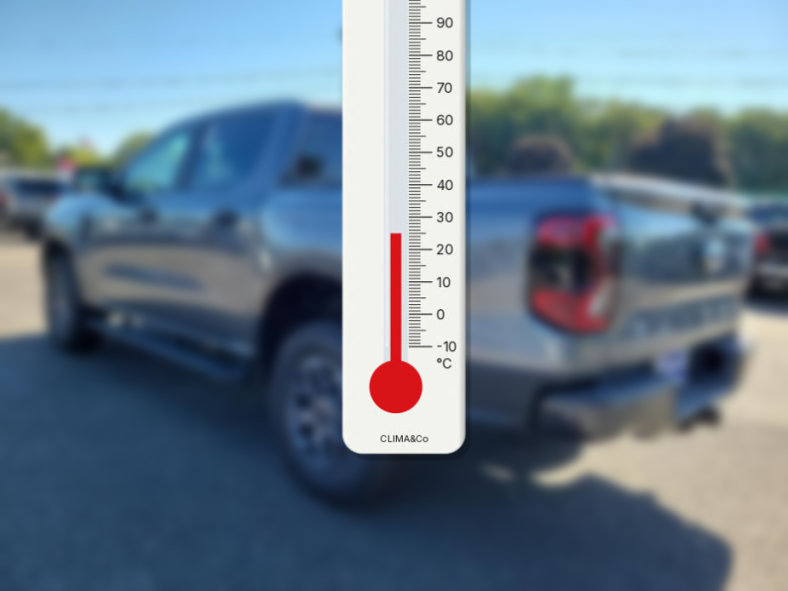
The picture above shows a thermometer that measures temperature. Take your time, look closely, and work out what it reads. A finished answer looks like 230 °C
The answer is 25 °C
